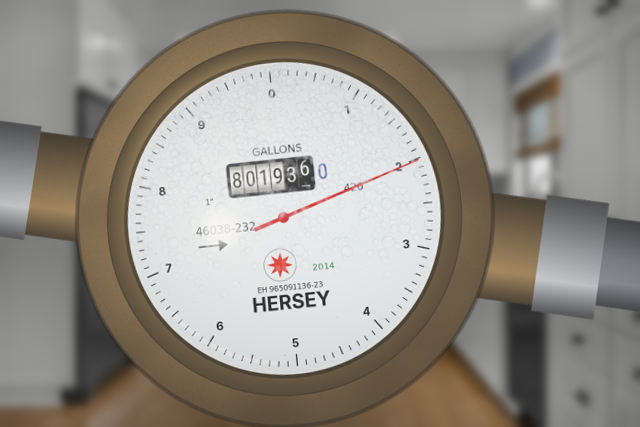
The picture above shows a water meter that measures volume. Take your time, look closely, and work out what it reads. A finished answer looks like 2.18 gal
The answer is 8019362.0 gal
